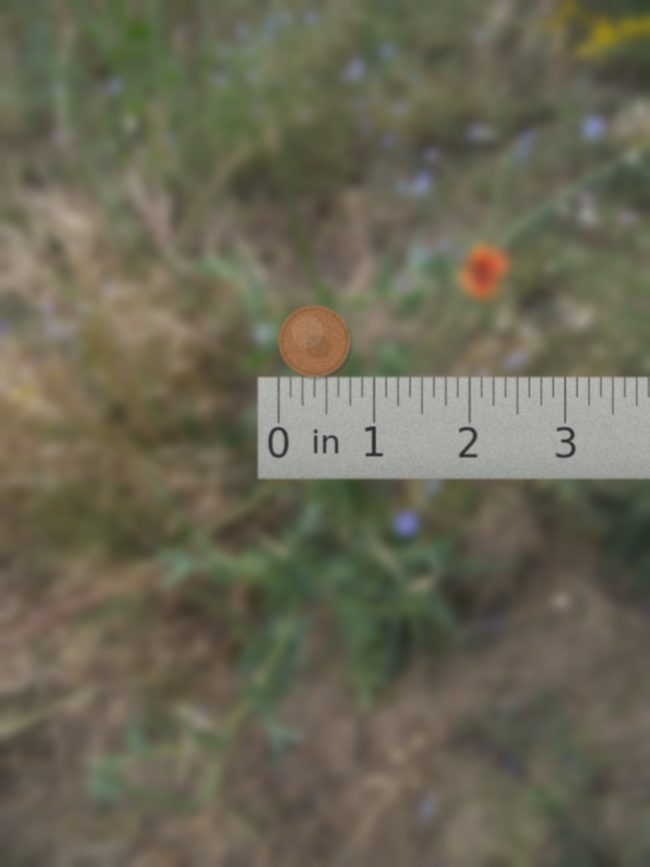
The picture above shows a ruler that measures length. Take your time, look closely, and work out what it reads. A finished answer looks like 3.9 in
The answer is 0.75 in
